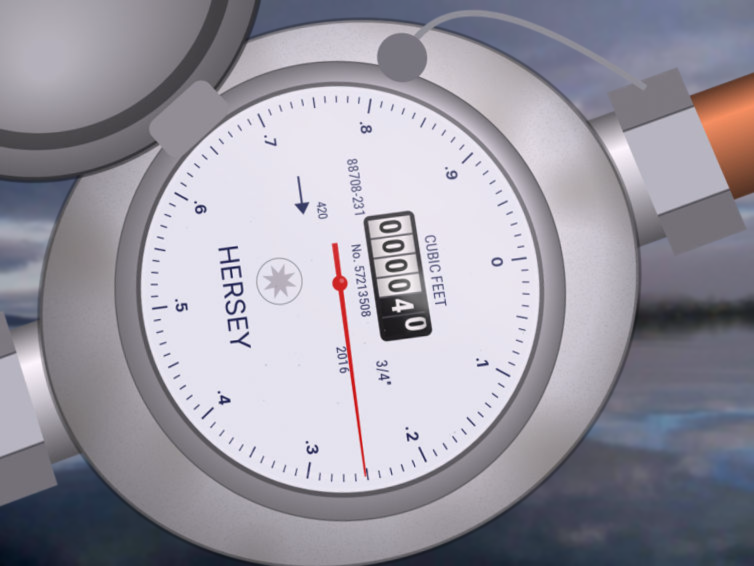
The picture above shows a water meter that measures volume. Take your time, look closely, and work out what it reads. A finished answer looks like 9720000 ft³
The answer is 40.25 ft³
